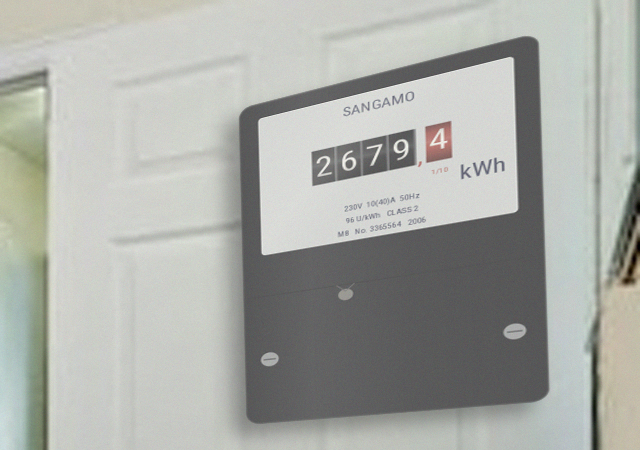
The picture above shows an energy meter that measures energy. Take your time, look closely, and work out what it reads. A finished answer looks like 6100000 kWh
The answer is 2679.4 kWh
